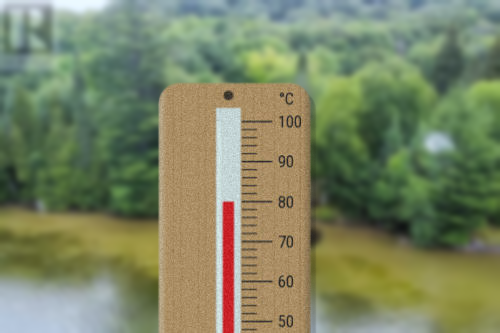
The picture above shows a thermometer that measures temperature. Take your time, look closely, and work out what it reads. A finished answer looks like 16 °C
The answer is 80 °C
